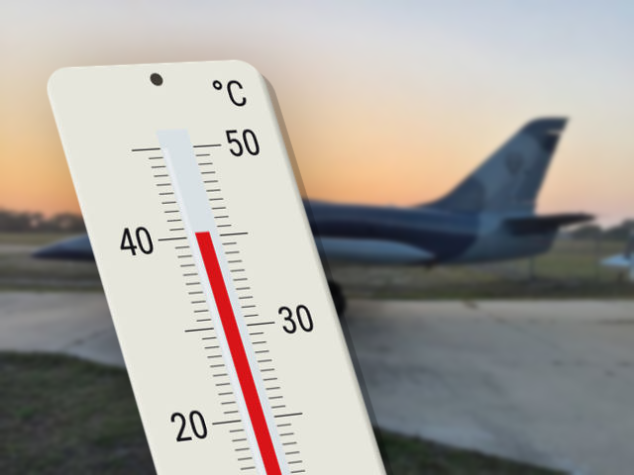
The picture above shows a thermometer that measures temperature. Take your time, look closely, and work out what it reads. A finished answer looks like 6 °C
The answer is 40.5 °C
